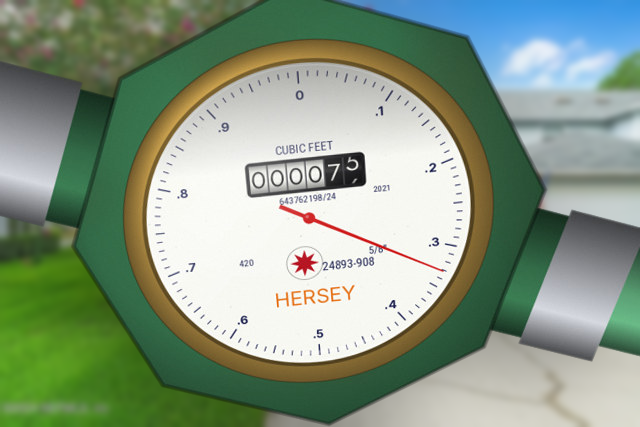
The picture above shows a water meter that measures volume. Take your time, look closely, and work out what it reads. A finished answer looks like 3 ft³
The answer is 75.33 ft³
